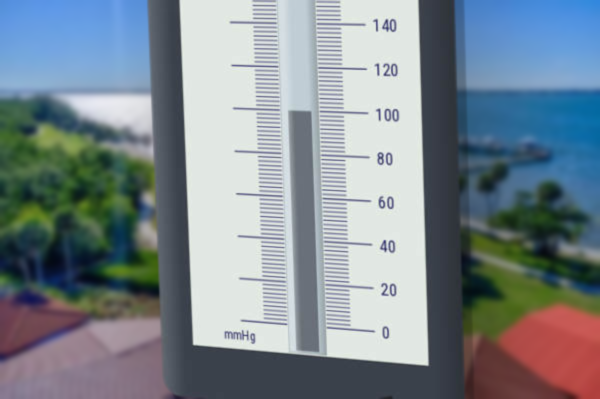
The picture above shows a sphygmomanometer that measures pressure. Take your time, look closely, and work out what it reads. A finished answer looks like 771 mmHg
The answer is 100 mmHg
